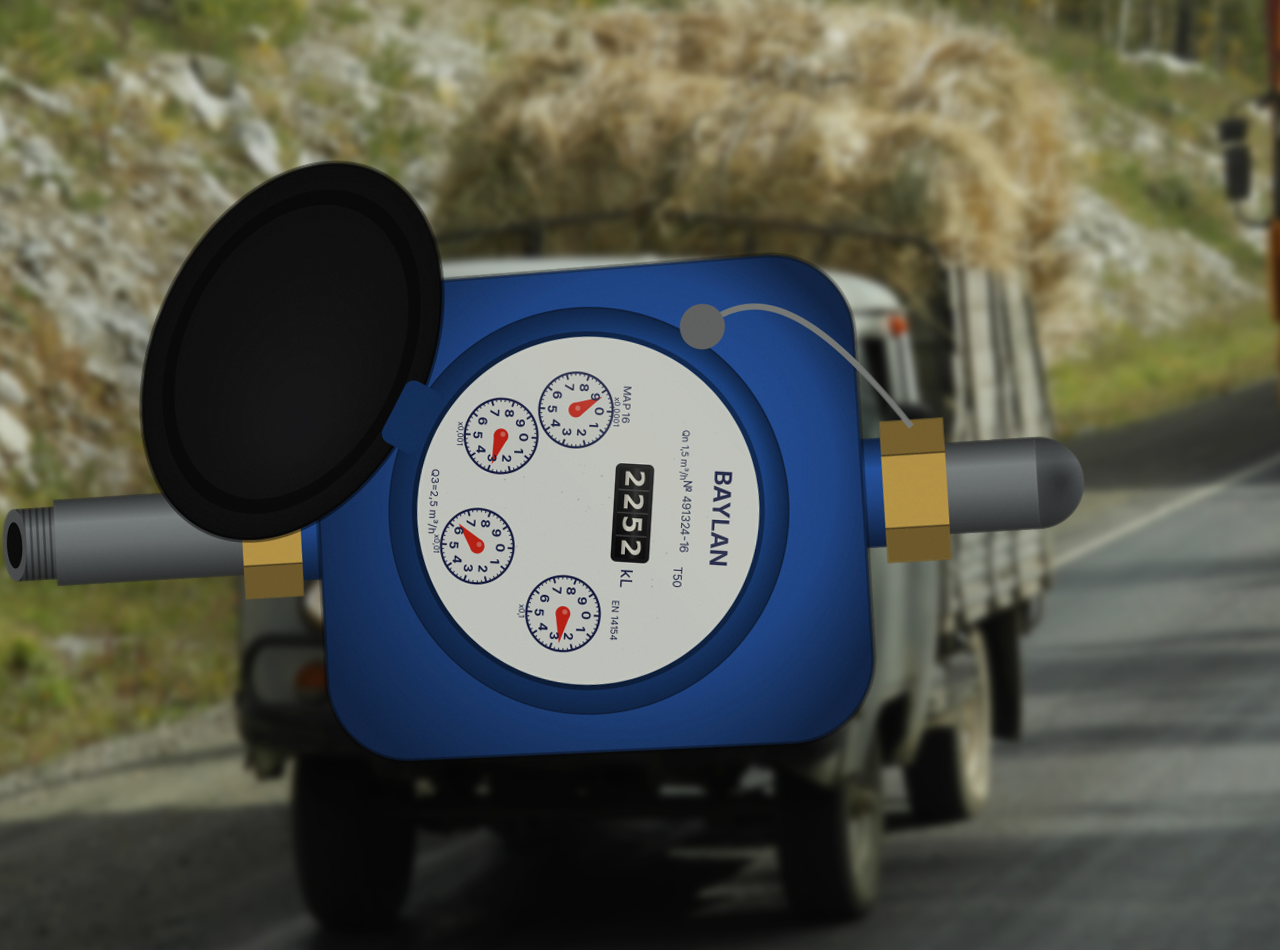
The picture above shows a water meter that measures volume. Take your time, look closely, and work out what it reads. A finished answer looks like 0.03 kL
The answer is 2252.2629 kL
